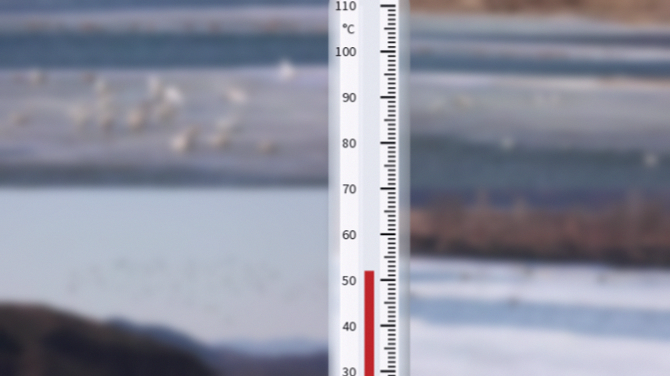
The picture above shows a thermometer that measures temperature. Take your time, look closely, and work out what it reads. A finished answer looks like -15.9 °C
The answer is 52 °C
